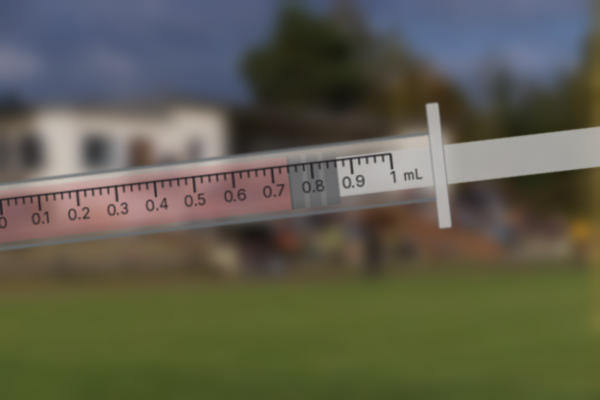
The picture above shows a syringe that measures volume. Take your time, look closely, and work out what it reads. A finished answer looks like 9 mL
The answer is 0.74 mL
